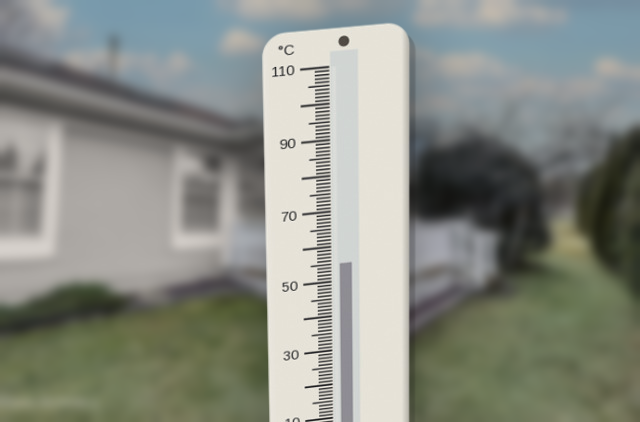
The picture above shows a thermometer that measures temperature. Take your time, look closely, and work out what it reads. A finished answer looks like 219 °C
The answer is 55 °C
